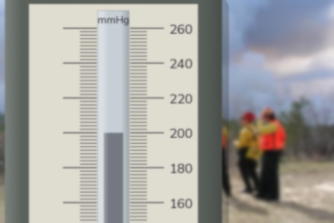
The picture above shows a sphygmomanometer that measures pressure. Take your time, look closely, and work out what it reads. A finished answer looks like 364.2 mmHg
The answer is 200 mmHg
